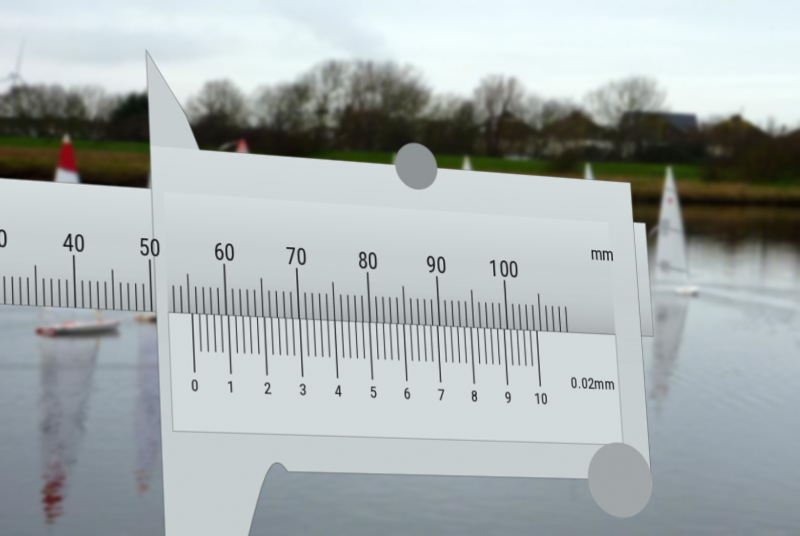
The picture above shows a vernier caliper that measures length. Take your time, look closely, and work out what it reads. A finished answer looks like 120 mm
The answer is 55.4 mm
